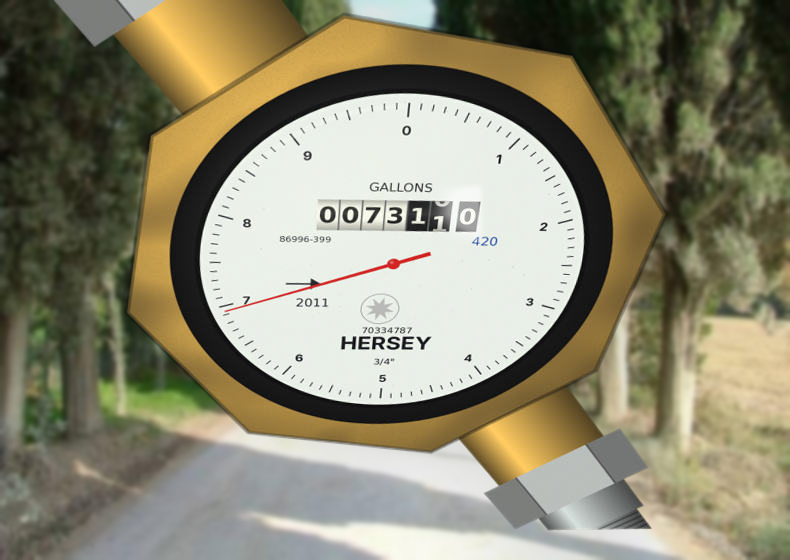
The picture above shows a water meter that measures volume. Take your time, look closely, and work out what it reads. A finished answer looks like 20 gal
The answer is 73106.9 gal
